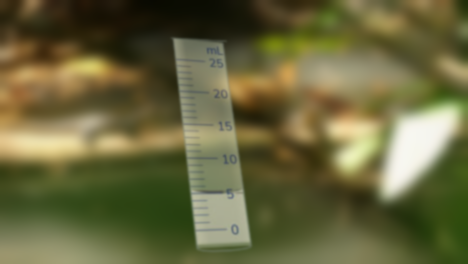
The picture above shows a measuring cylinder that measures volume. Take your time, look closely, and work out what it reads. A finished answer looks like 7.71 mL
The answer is 5 mL
